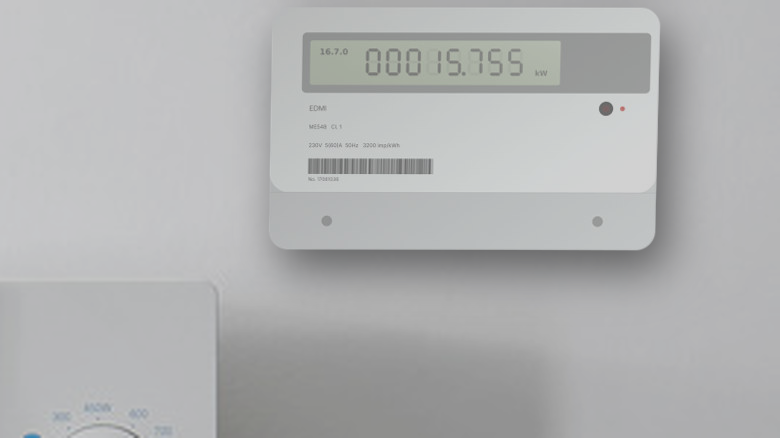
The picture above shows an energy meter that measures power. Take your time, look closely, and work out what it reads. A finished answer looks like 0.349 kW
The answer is 15.755 kW
